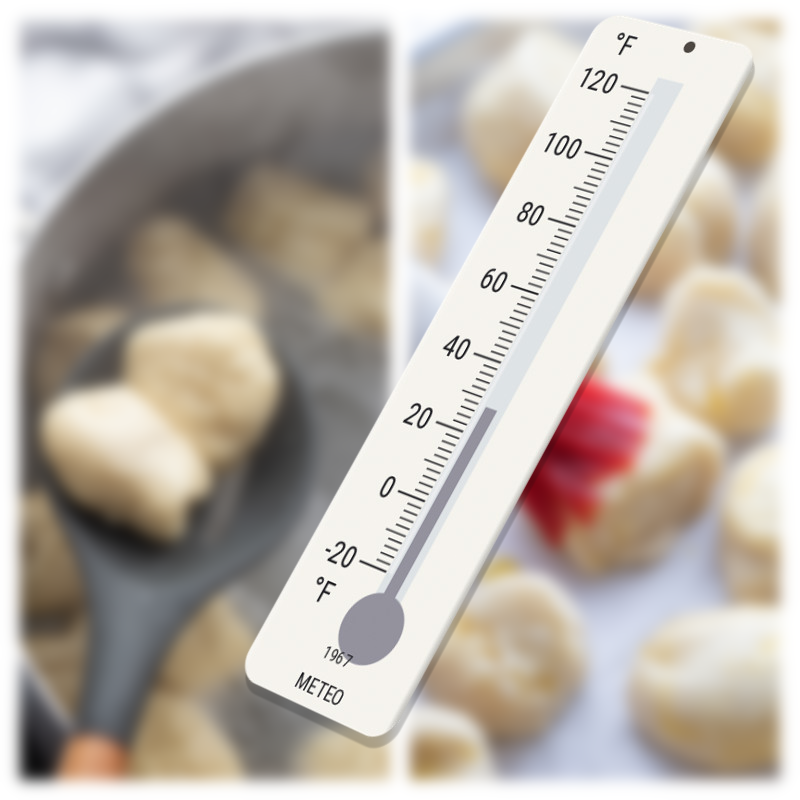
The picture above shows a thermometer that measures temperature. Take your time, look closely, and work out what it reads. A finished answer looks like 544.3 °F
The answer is 28 °F
